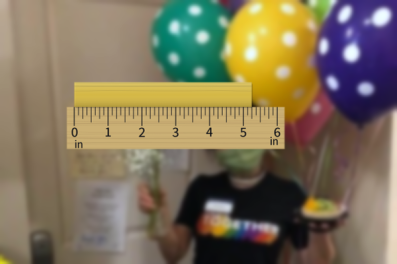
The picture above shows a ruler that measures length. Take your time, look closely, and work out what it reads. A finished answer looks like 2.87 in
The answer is 5.25 in
